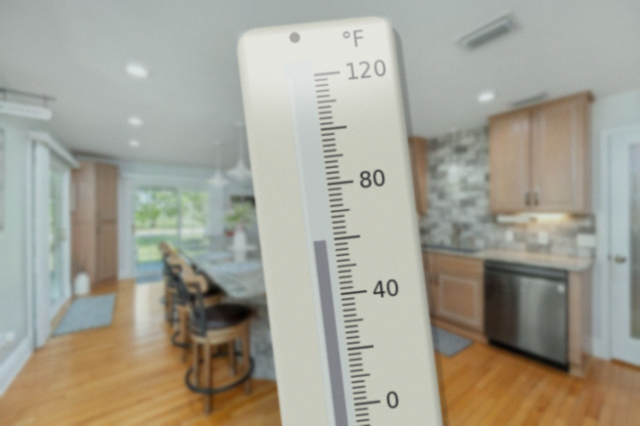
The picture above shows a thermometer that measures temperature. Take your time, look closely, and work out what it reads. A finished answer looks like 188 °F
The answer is 60 °F
